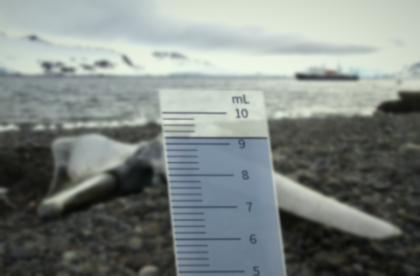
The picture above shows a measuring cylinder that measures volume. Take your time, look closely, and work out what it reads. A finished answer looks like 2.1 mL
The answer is 9.2 mL
